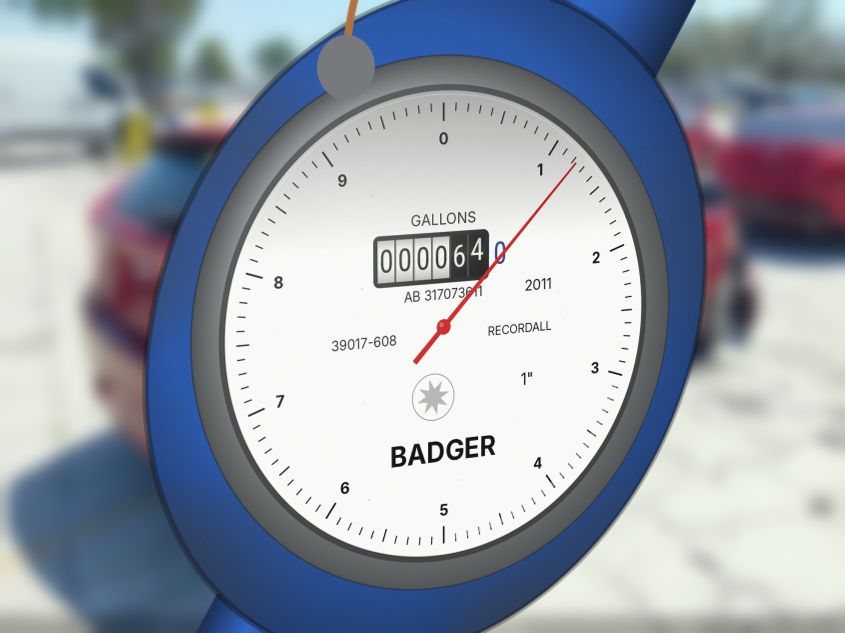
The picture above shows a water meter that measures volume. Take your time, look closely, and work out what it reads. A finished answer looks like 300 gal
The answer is 641.2 gal
